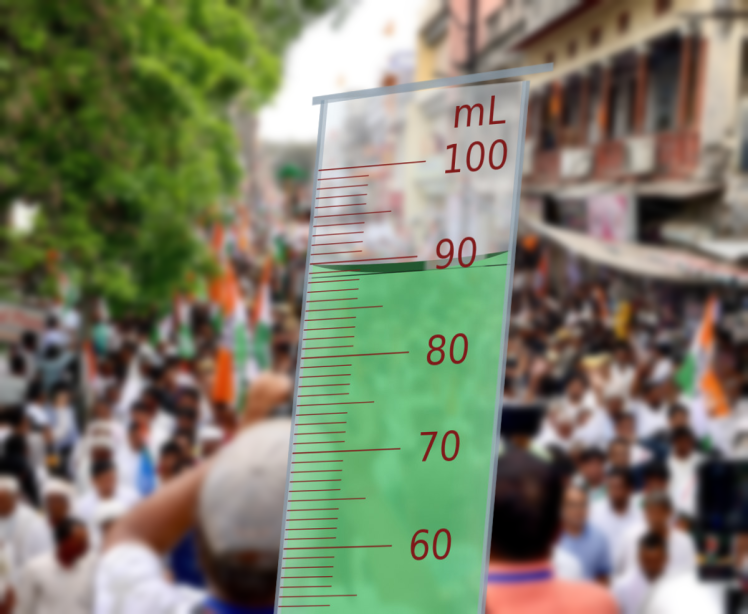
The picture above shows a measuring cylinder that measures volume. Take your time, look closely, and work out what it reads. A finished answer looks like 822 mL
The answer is 88.5 mL
